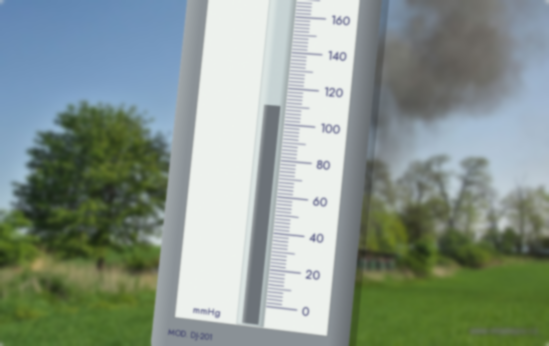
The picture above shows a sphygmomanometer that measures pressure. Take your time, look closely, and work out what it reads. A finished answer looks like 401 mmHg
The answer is 110 mmHg
